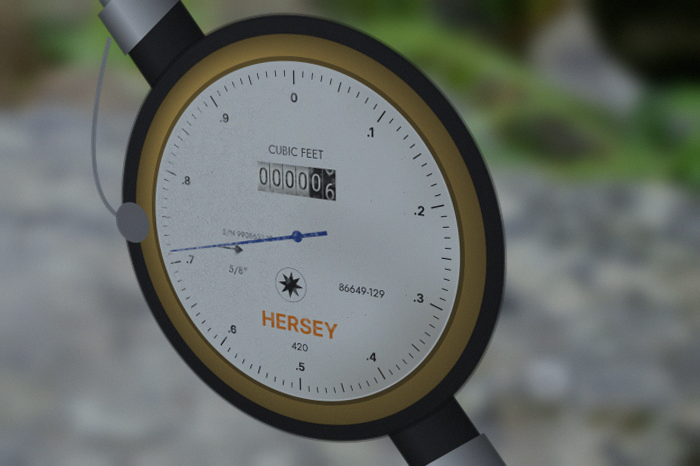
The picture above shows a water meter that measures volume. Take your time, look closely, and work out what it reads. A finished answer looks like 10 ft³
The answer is 5.71 ft³
